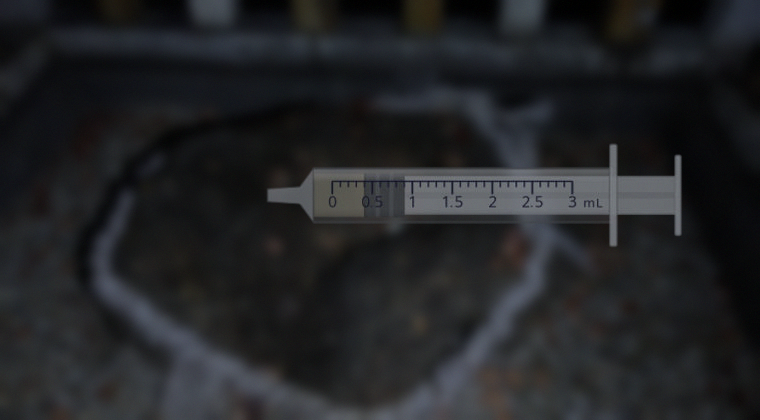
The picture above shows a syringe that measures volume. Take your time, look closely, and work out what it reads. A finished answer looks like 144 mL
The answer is 0.4 mL
